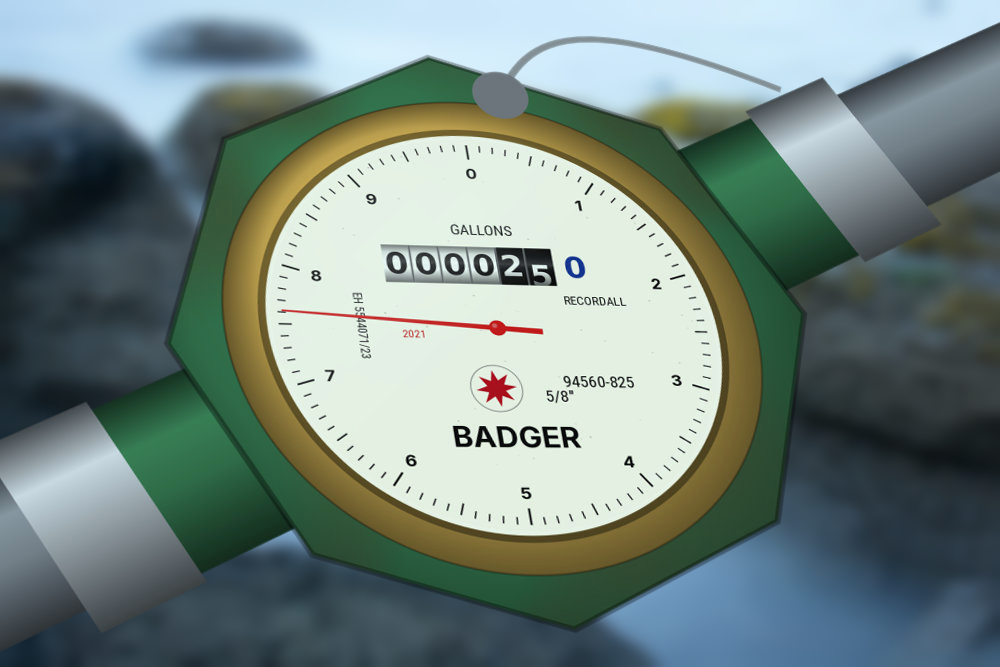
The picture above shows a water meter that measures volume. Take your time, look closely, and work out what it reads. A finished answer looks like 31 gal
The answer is 247.6 gal
